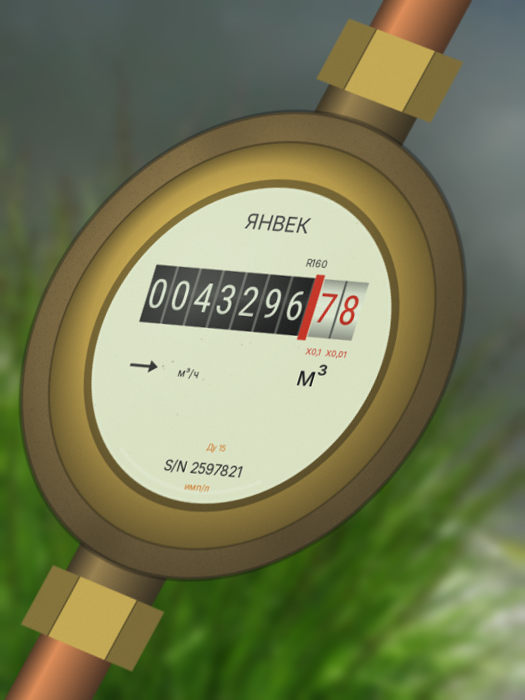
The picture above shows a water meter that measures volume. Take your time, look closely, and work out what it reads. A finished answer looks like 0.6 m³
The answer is 43296.78 m³
